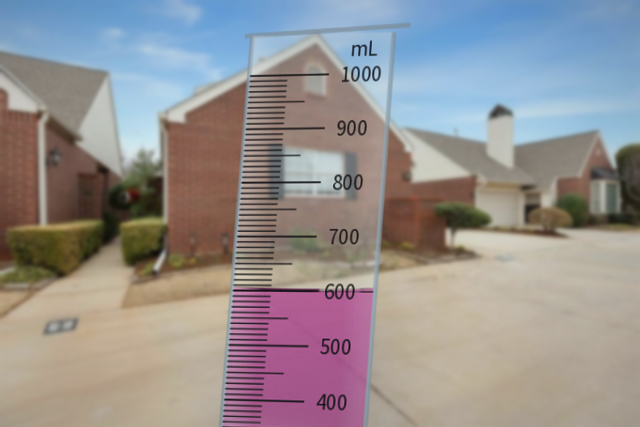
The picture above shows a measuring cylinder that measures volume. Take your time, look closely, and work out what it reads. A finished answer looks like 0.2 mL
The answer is 600 mL
